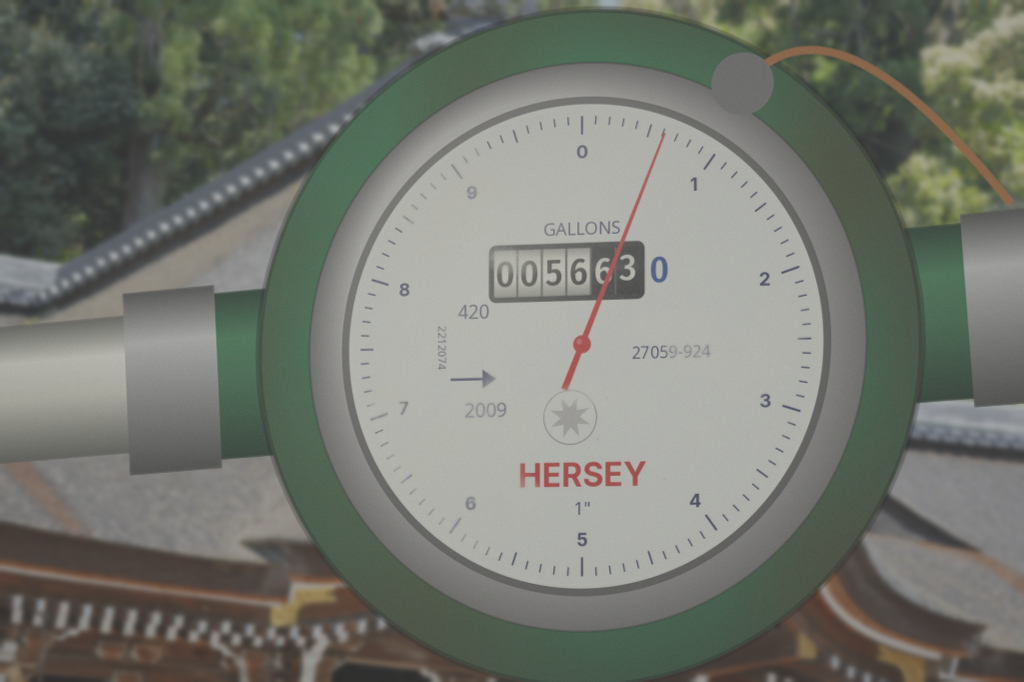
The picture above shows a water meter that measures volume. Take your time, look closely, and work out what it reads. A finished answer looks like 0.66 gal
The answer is 56630.6 gal
